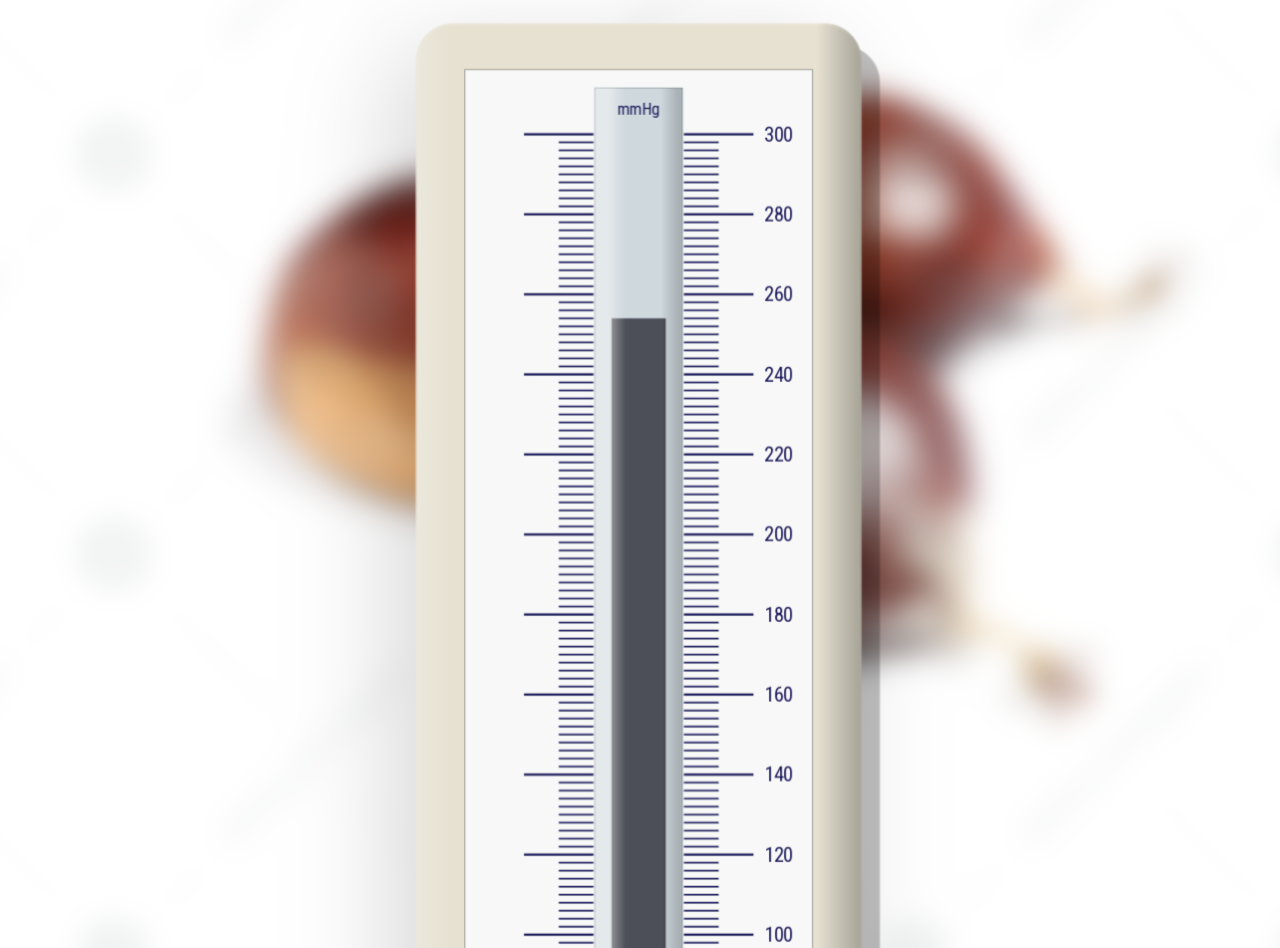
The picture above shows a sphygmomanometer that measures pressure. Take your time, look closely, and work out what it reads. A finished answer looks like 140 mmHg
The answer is 254 mmHg
